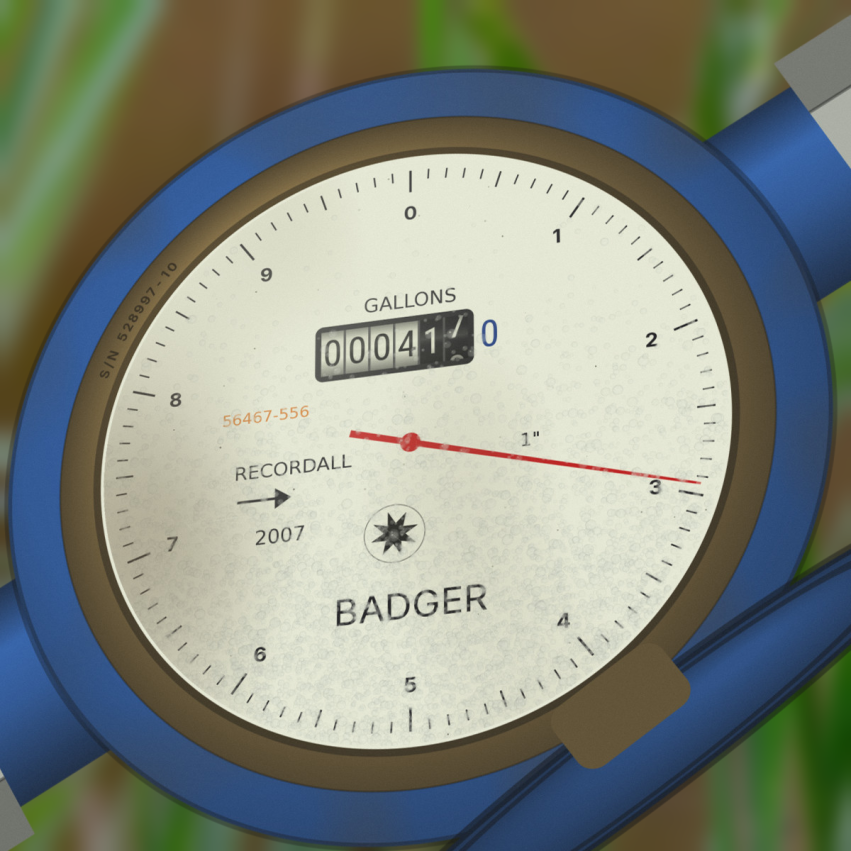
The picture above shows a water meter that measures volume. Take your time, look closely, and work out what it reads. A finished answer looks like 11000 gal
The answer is 4172.9 gal
